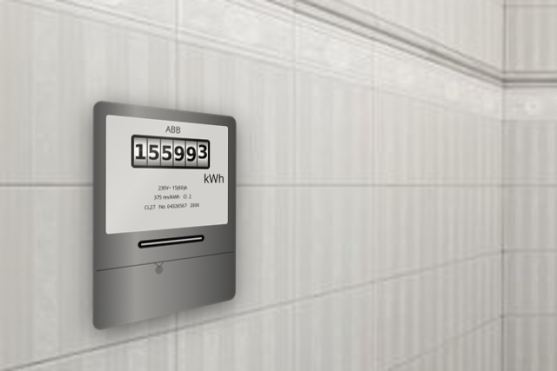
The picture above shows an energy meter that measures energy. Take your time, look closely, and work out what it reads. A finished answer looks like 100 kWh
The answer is 155993 kWh
